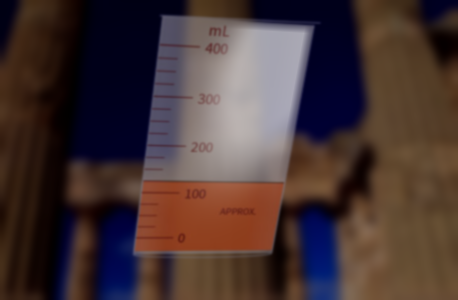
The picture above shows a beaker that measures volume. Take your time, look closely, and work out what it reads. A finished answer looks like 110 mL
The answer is 125 mL
